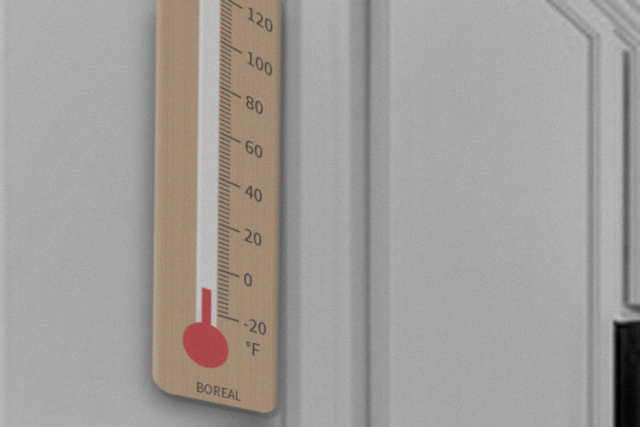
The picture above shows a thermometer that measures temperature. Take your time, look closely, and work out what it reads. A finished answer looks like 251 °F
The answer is -10 °F
